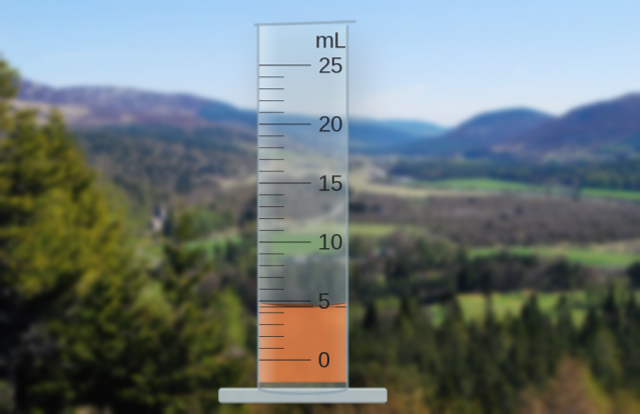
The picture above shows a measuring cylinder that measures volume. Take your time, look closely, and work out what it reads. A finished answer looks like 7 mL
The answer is 4.5 mL
